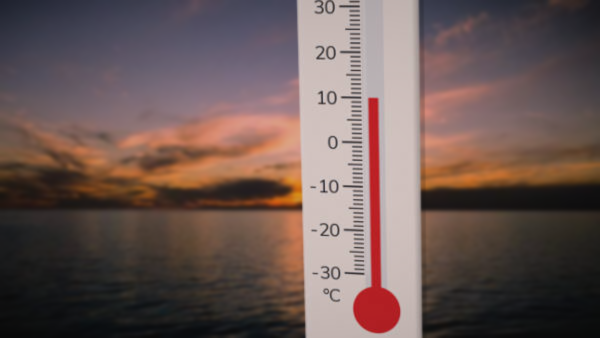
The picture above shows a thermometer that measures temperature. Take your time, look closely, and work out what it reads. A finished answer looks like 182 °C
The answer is 10 °C
